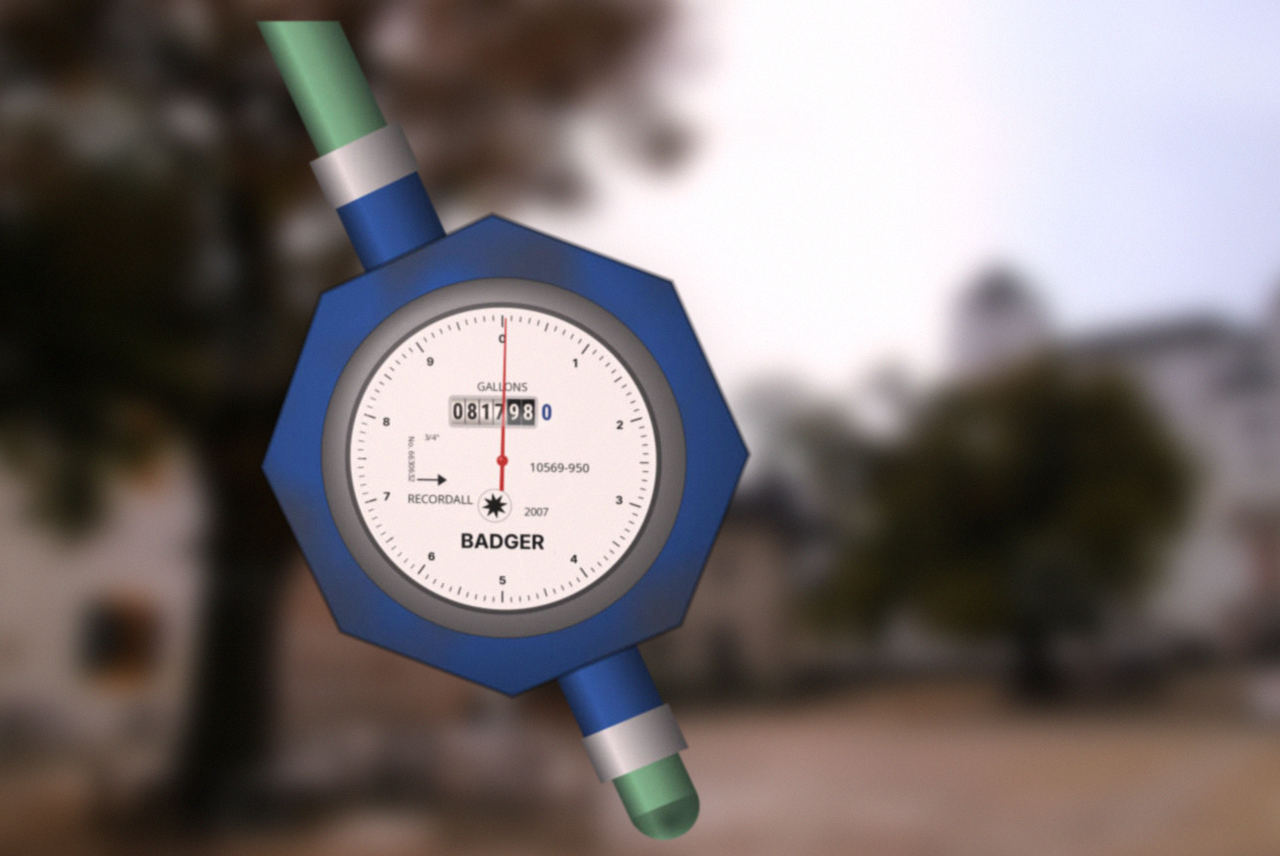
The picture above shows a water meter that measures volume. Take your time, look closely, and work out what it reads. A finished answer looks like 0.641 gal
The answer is 817980.0 gal
